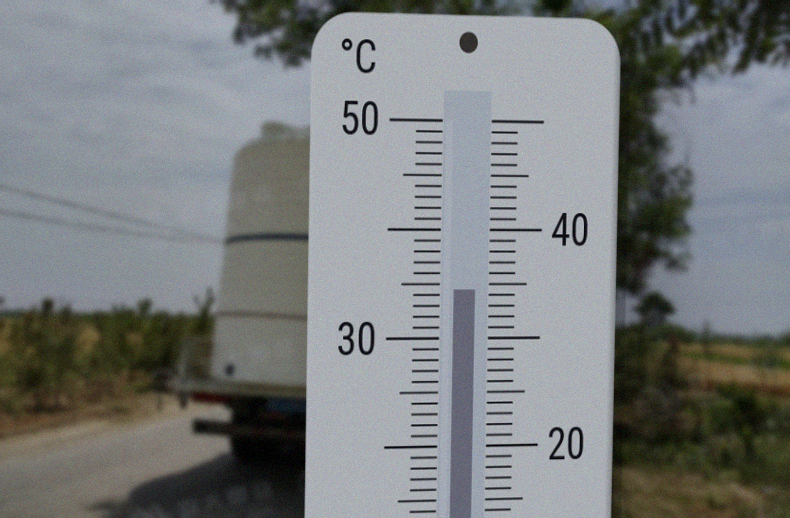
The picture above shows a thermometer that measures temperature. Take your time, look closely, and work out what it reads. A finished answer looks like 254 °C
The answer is 34.5 °C
